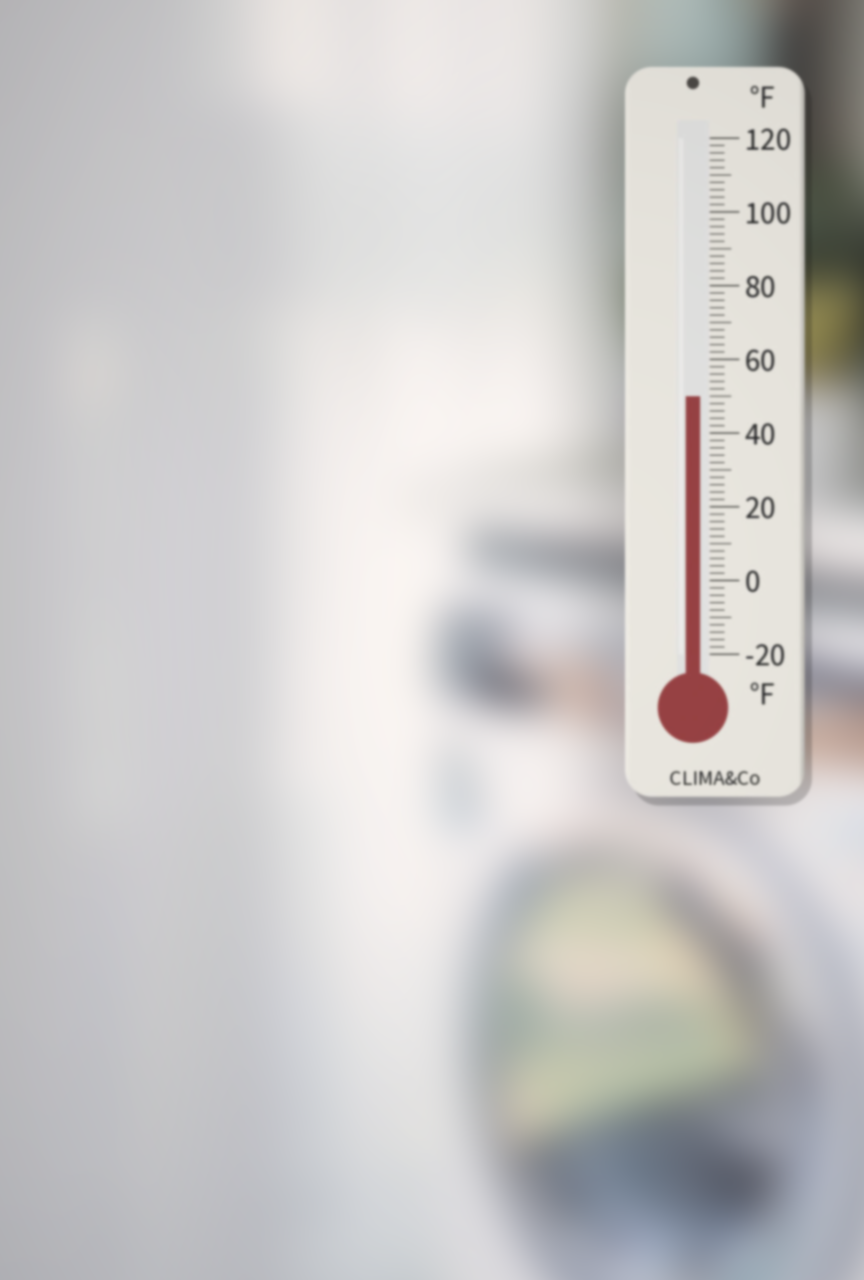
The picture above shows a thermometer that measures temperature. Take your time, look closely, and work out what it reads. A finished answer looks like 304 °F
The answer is 50 °F
